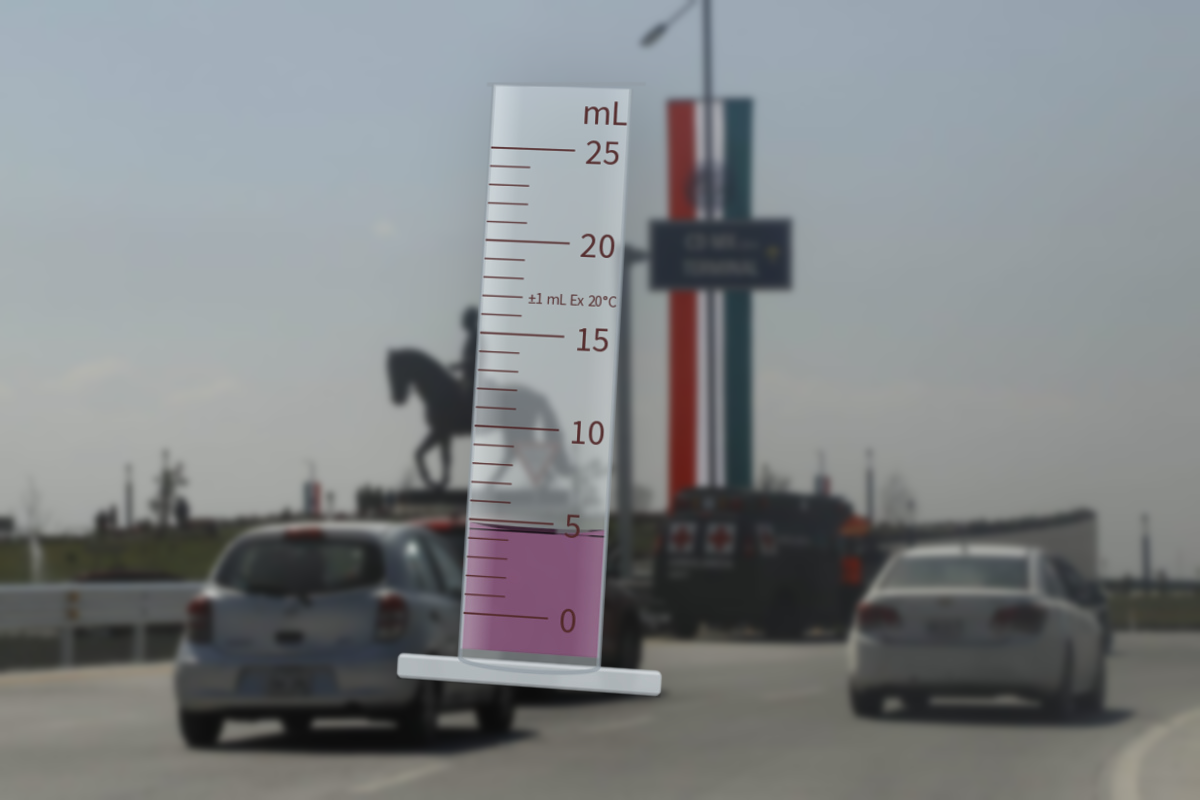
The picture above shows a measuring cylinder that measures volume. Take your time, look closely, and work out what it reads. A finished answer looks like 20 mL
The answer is 4.5 mL
